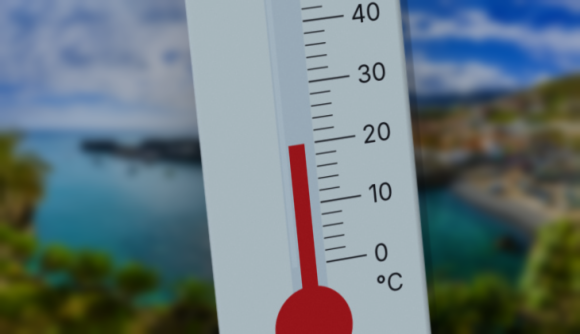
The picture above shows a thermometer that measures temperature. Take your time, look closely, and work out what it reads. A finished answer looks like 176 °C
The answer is 20 °C
